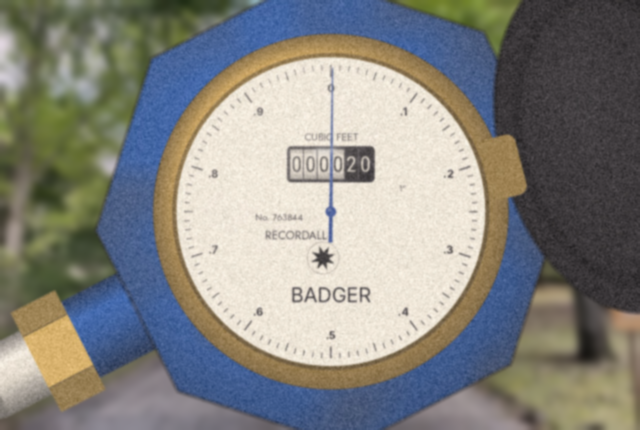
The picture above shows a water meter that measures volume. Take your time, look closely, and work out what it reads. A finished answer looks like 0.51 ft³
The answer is 20.00 ft³
